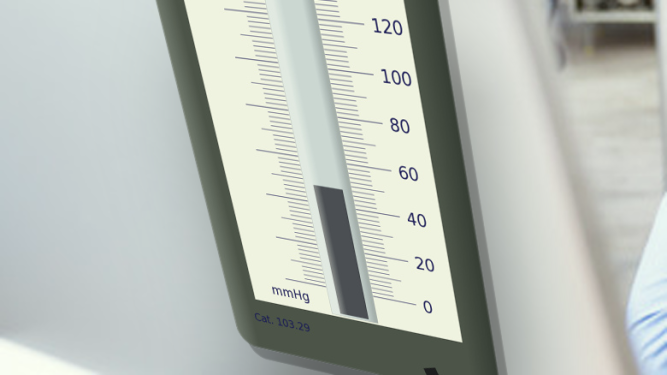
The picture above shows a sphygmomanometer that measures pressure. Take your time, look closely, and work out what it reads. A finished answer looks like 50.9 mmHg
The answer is 48 mmHg
